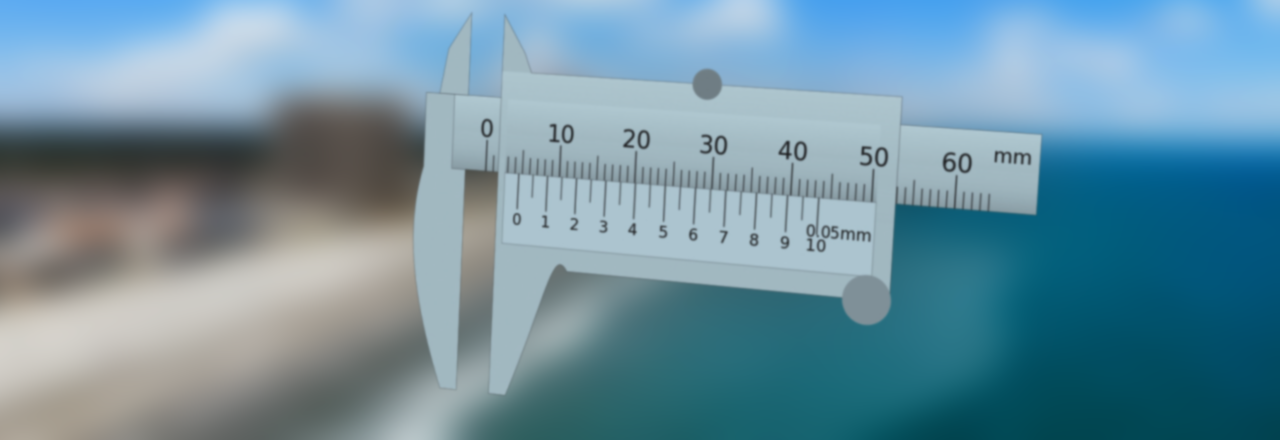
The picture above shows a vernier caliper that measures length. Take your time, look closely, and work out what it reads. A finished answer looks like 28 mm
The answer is 4.5 mm
